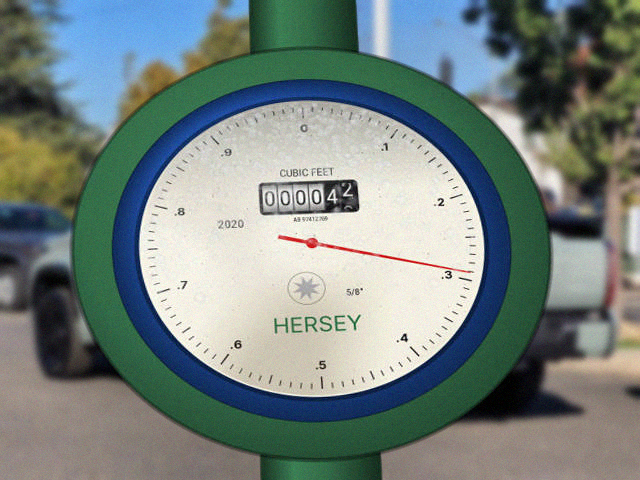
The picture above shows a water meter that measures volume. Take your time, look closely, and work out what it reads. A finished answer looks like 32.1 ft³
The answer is 42.29 ft³
